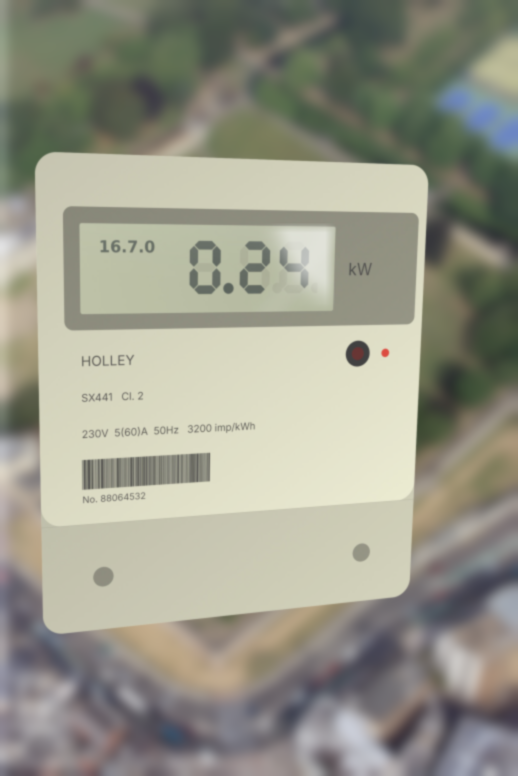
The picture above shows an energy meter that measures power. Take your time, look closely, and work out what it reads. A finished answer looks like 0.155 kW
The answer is 0.24 kW
